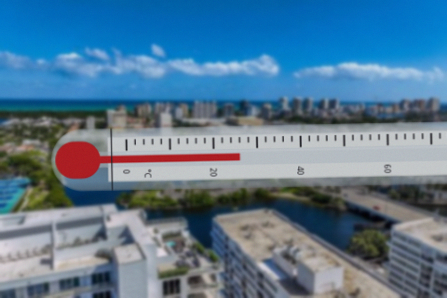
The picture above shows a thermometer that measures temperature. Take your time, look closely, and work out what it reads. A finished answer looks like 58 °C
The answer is 26 °C
